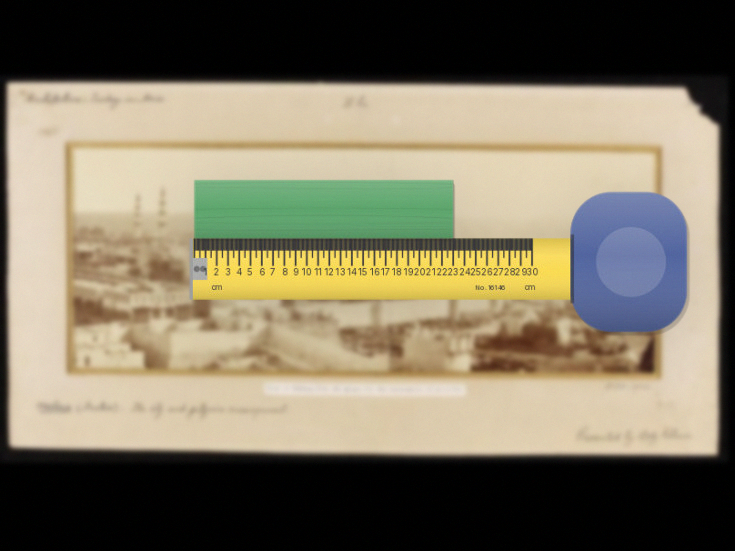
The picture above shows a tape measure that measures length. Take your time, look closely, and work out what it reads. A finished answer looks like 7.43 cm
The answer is 23 cm
